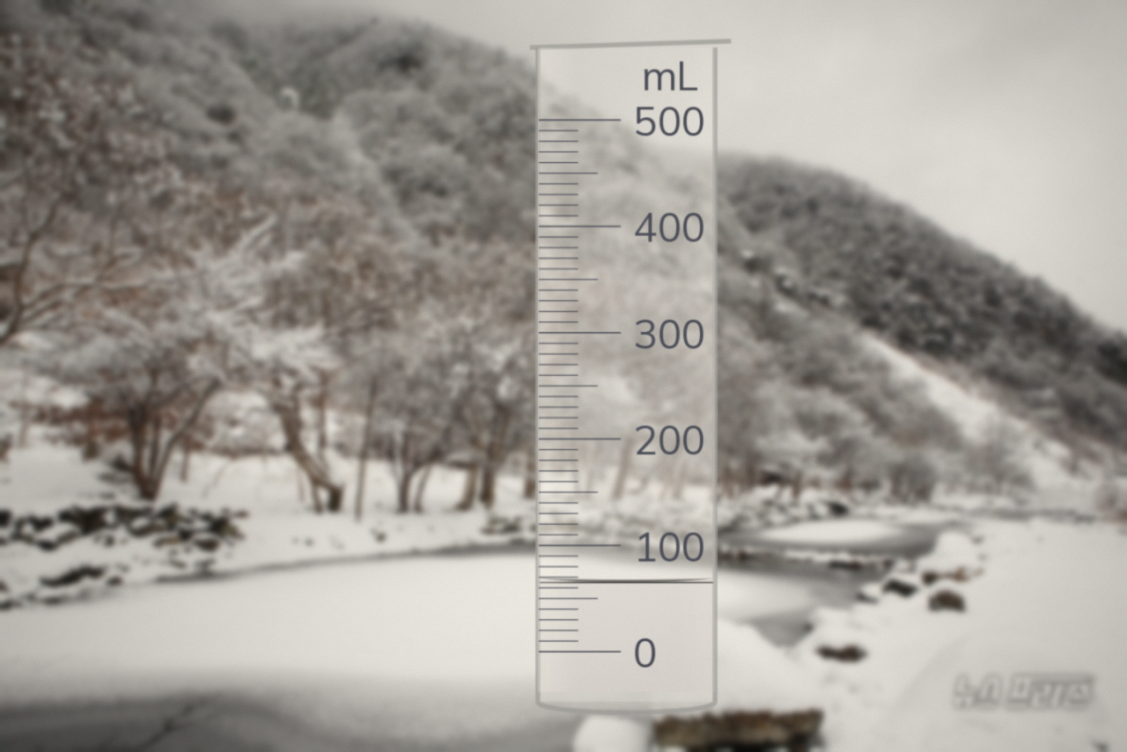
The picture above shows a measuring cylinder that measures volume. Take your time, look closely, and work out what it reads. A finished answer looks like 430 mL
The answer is 65 mL
